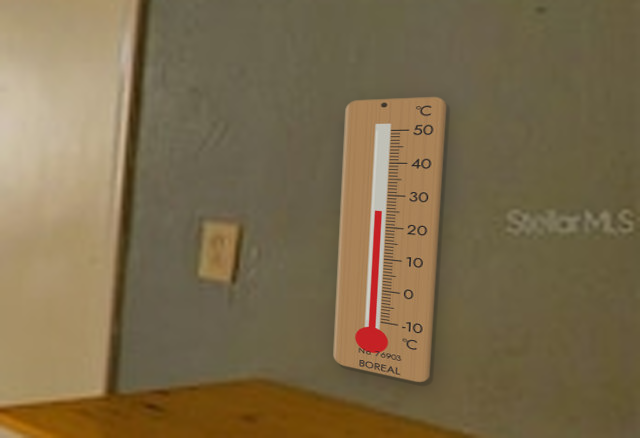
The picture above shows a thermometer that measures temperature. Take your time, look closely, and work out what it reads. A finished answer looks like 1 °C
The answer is 25 °C
